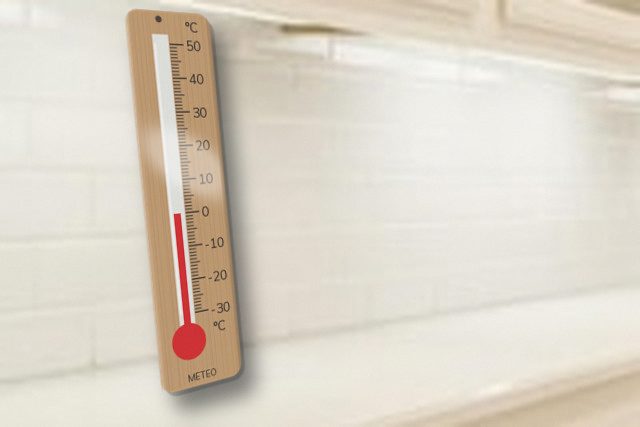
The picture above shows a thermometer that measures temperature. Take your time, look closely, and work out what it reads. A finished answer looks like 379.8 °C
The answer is 0 °C
